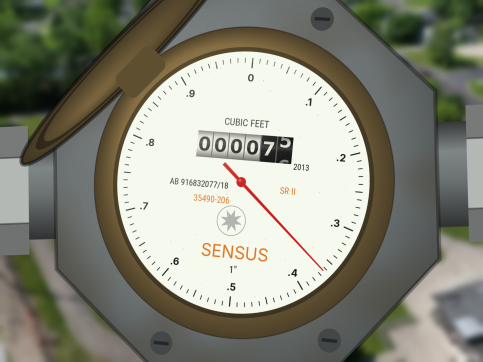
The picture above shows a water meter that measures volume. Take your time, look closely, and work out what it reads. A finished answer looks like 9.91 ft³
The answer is 75.36 ft³
